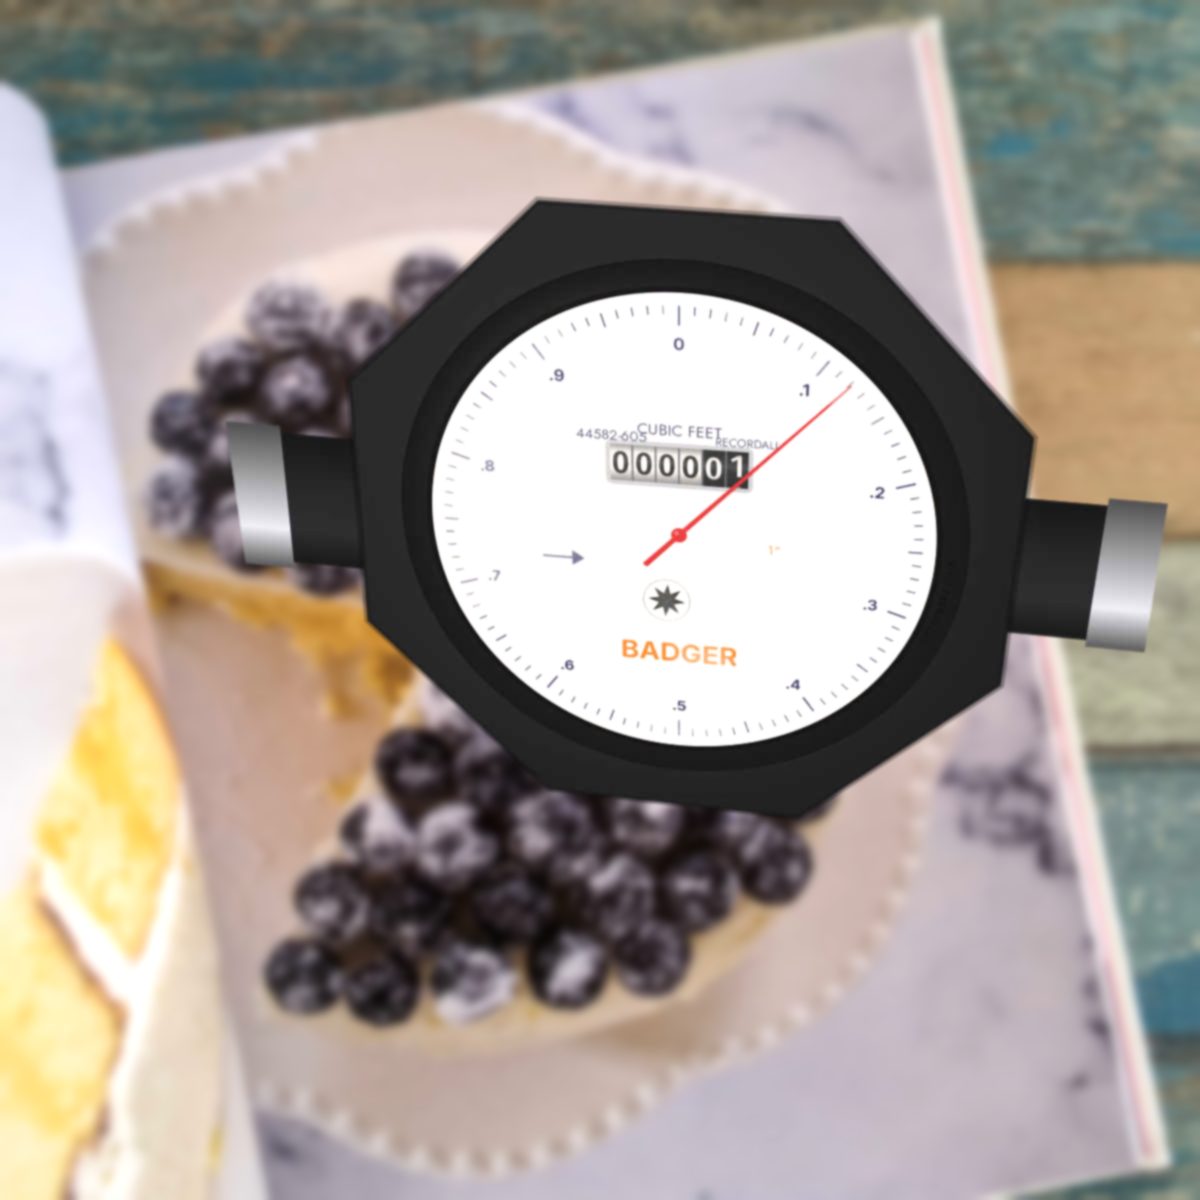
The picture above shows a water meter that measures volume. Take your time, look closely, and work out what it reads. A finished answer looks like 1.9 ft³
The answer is 1.12 ft³
